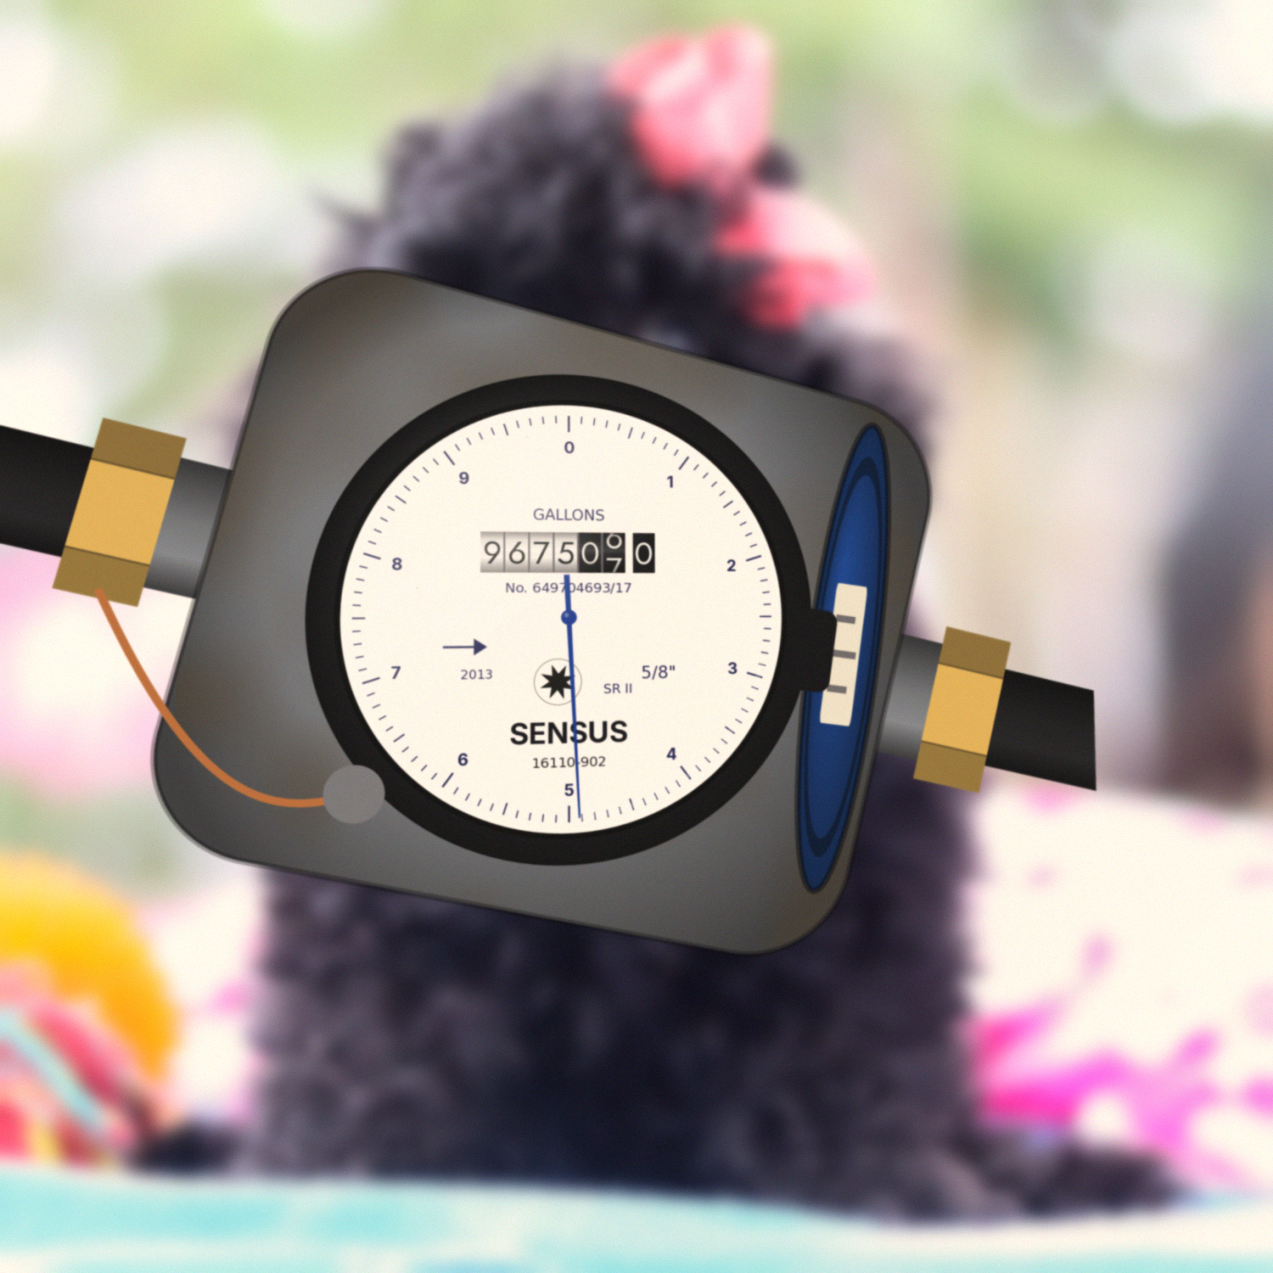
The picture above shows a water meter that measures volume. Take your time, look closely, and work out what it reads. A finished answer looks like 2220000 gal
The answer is 9675064.9 gal
